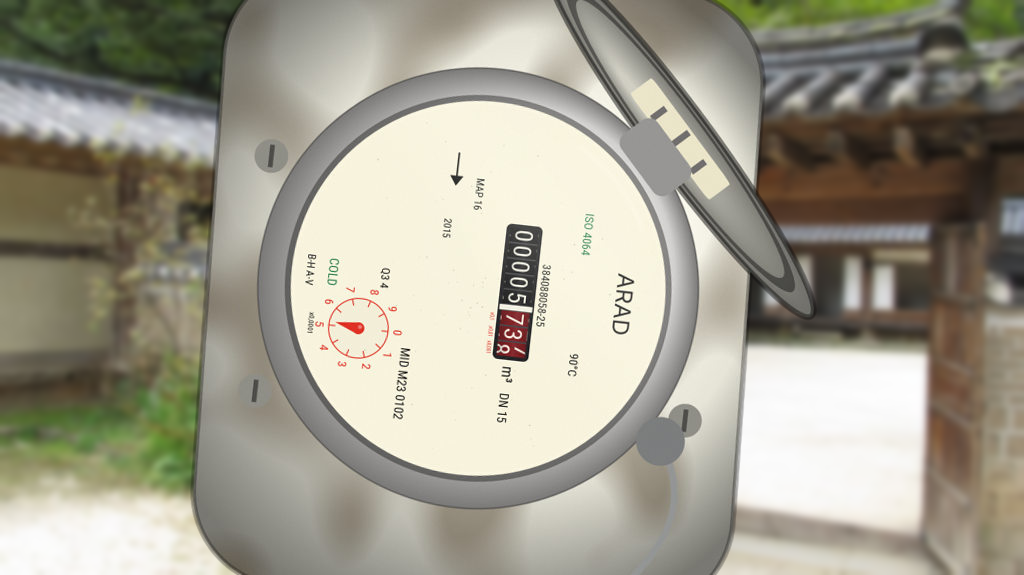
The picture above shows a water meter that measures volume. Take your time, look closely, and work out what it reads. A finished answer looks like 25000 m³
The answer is 5.7375 m³
